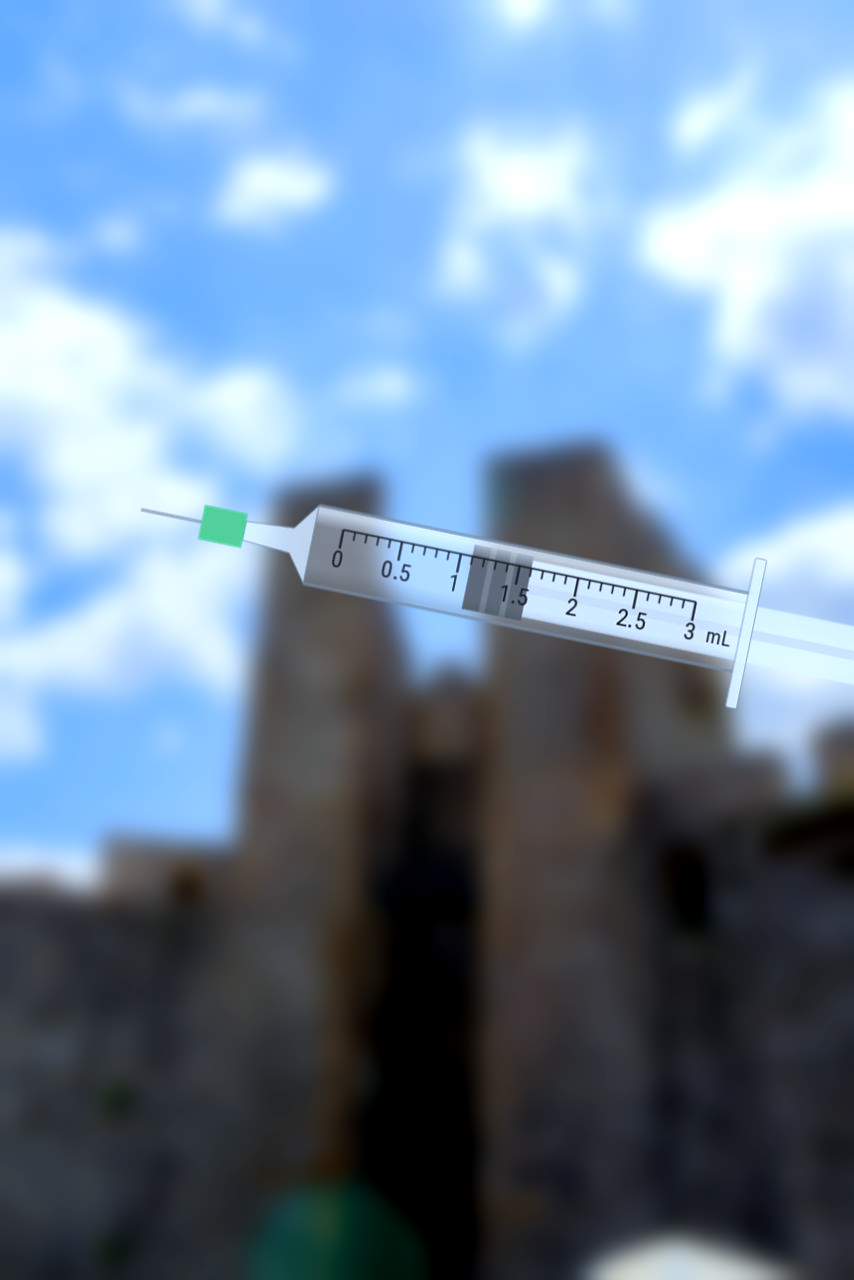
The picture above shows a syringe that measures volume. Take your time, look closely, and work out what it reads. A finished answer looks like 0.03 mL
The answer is 1.1 mL
